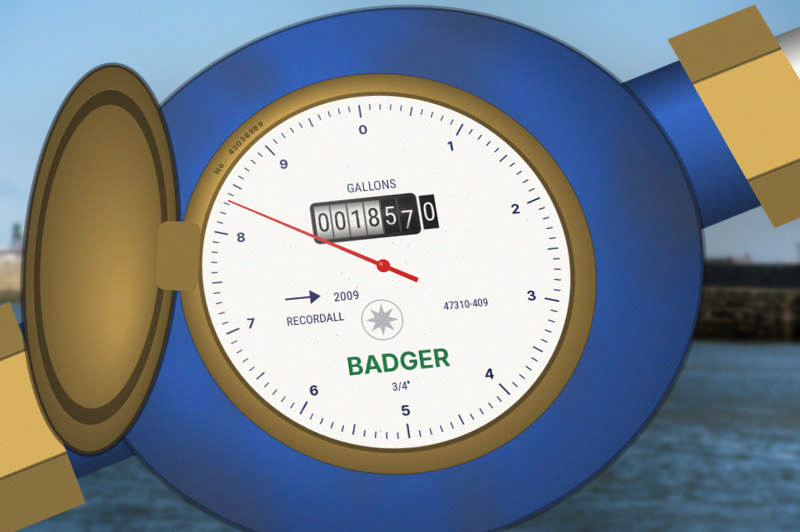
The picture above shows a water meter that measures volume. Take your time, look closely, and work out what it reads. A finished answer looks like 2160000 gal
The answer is 18568.3 gal
